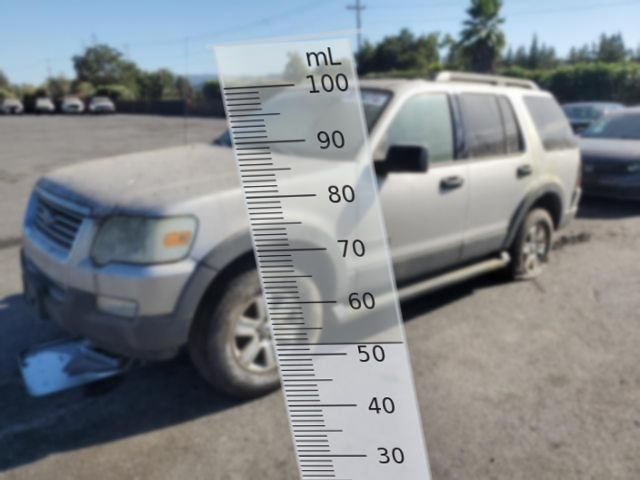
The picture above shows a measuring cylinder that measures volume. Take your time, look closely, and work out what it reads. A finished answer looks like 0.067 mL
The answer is 52 mL
